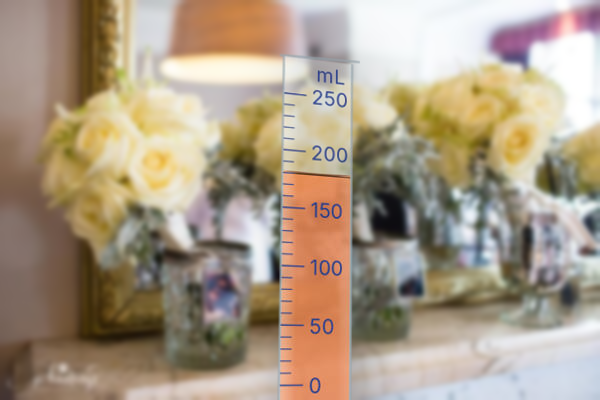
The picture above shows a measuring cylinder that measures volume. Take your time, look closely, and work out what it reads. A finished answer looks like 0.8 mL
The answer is 180 mL
